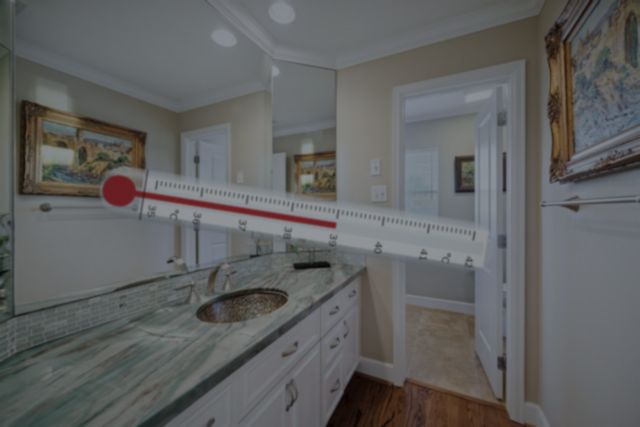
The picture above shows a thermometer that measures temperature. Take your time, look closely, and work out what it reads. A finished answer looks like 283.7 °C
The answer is 39 °C
